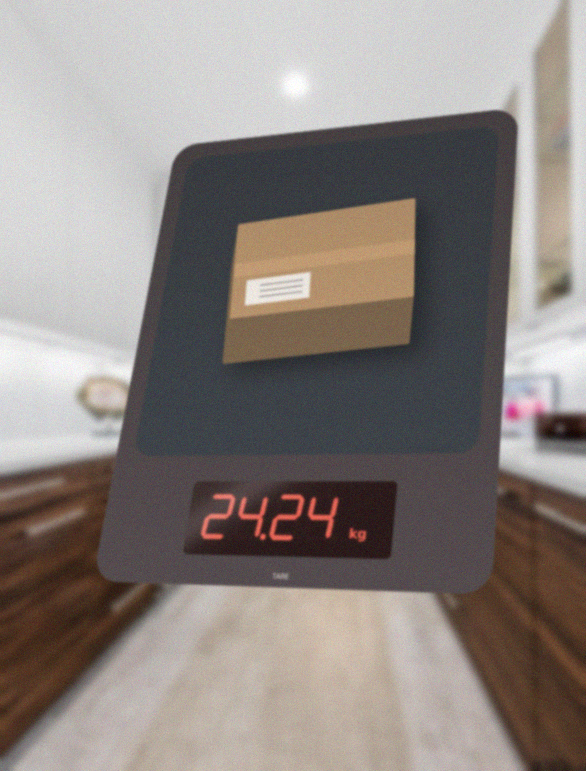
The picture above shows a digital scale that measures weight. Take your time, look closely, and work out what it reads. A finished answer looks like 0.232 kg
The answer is 24.24 kg
